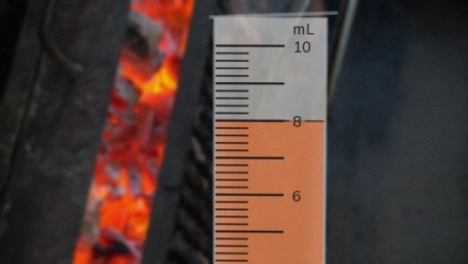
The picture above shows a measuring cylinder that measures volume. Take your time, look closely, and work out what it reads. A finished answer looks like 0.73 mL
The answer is 8 mL
